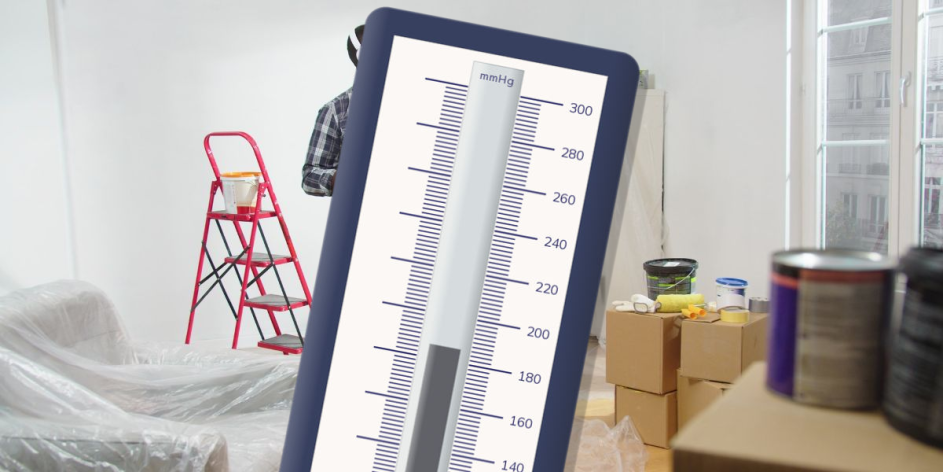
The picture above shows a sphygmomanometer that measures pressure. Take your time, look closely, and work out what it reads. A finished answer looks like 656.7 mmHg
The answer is 186 mmHg
